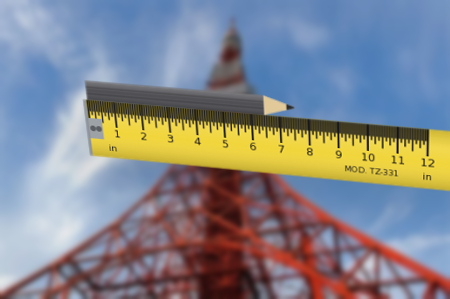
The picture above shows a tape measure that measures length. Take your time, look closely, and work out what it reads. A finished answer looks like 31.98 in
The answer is 7.5 in
